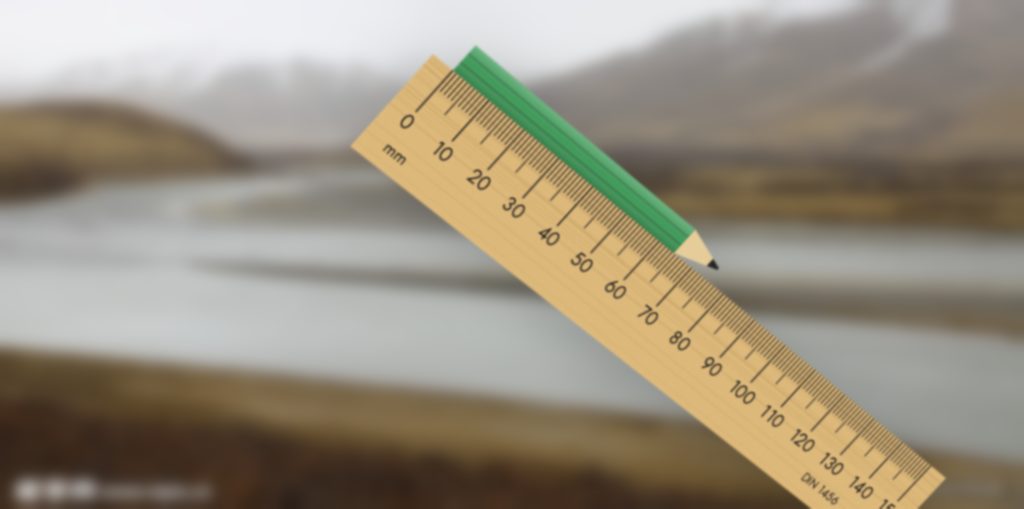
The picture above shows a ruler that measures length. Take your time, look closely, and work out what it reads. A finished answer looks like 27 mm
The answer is 75 mm
